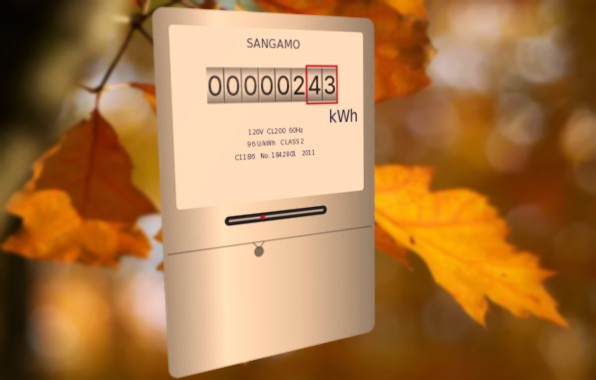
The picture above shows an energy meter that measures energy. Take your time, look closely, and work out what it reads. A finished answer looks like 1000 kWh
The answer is 2.43 kWh
